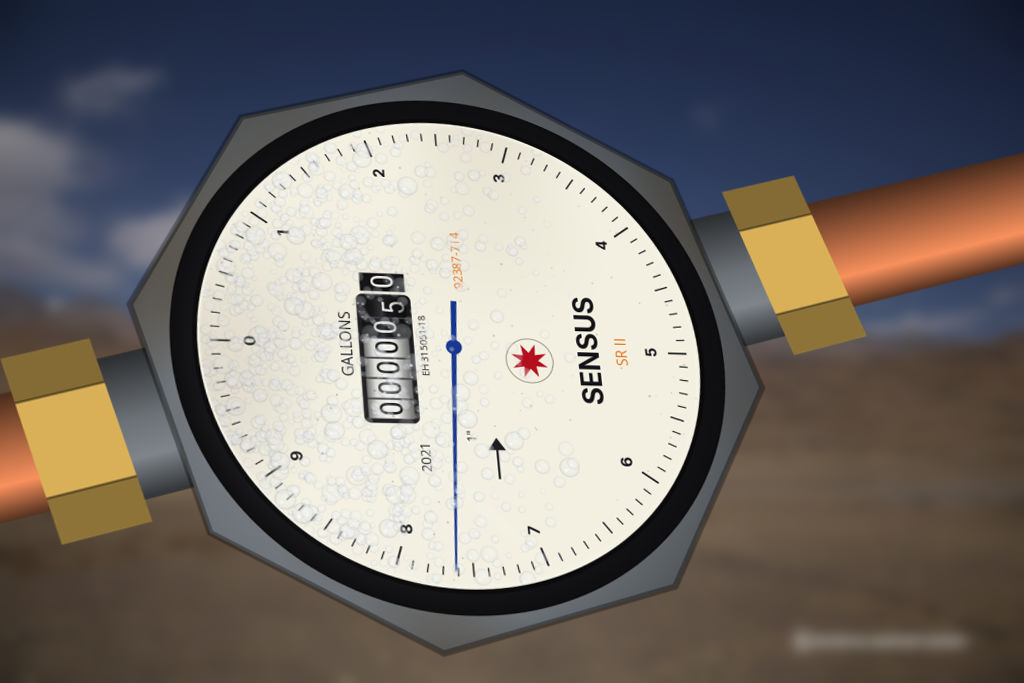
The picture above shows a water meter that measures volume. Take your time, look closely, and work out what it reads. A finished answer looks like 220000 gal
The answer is 47.6 gal
